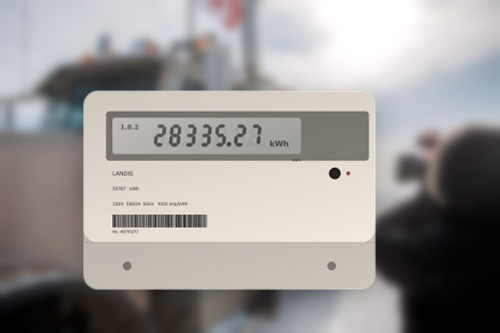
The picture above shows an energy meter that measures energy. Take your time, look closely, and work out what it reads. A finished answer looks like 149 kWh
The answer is 28335.27 kWh
